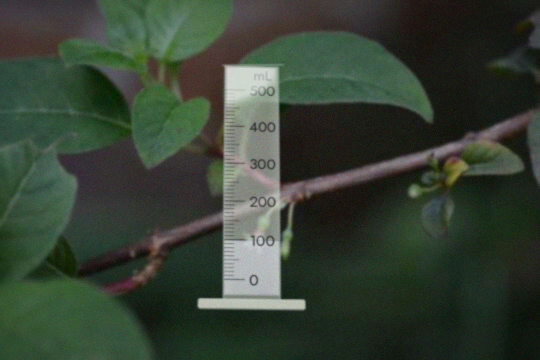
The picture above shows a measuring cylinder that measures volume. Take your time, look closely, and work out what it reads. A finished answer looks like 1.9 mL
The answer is 100 mL
